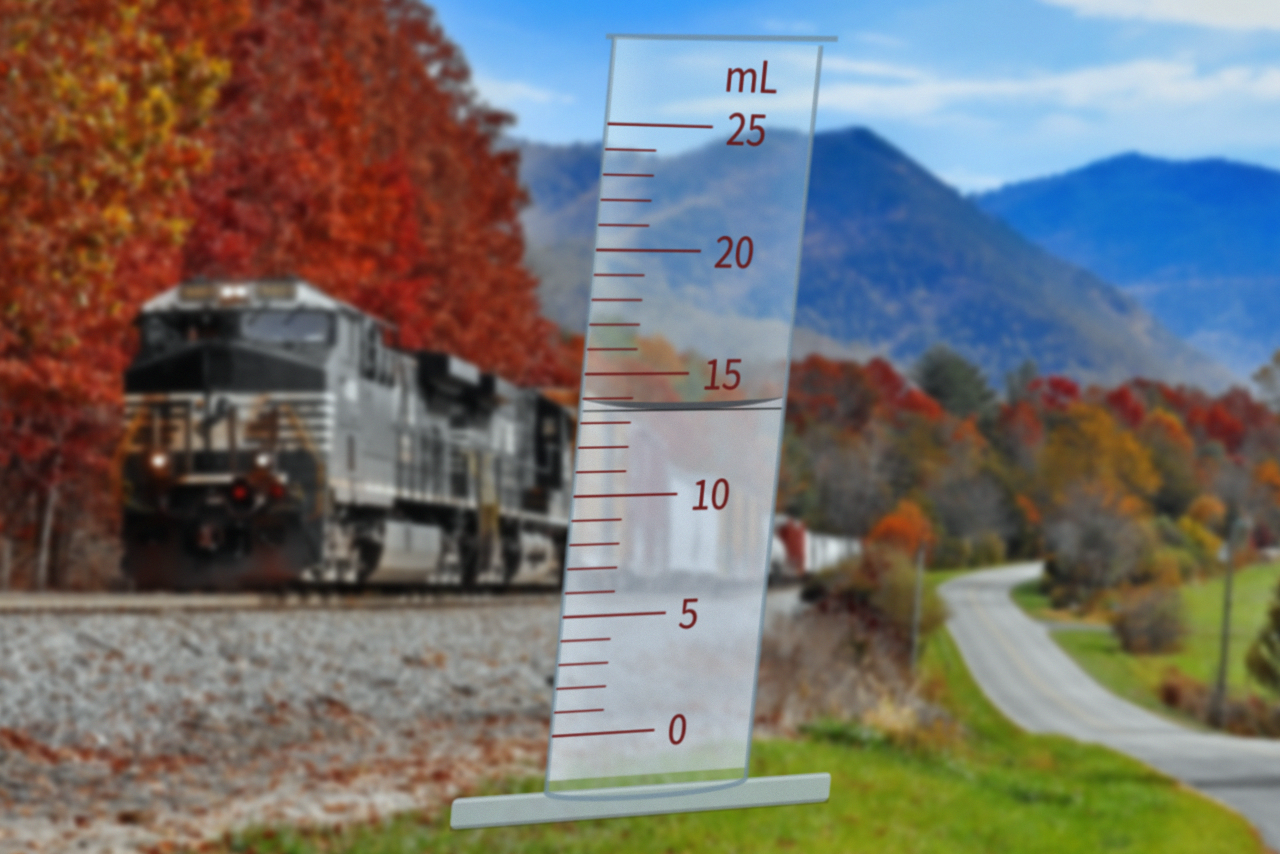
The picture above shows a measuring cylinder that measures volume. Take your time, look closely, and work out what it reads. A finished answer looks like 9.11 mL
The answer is 13.5 mL
